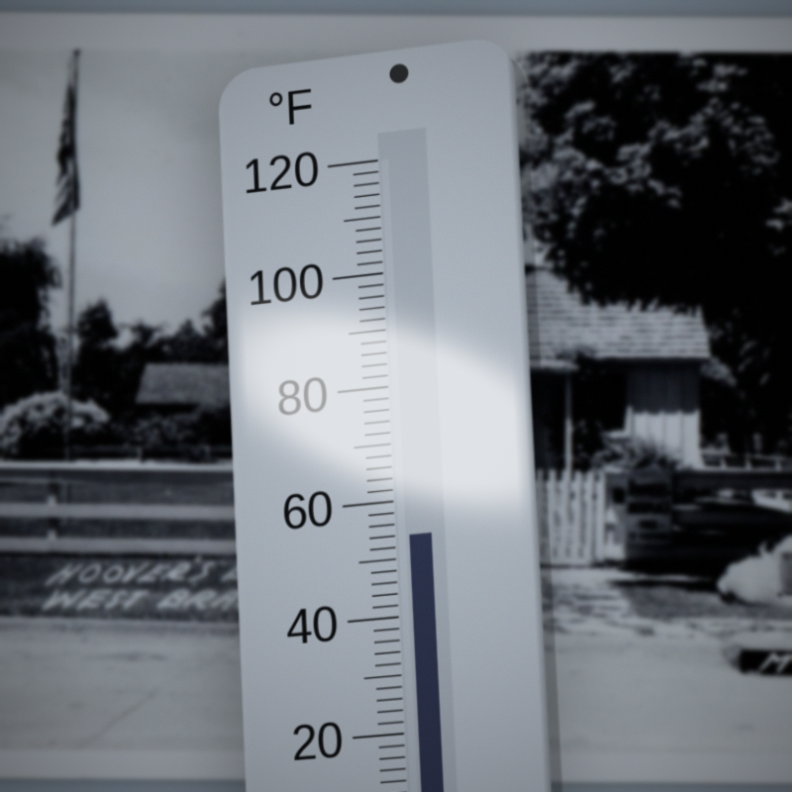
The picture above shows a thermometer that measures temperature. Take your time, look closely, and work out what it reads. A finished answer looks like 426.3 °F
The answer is 54 °F
